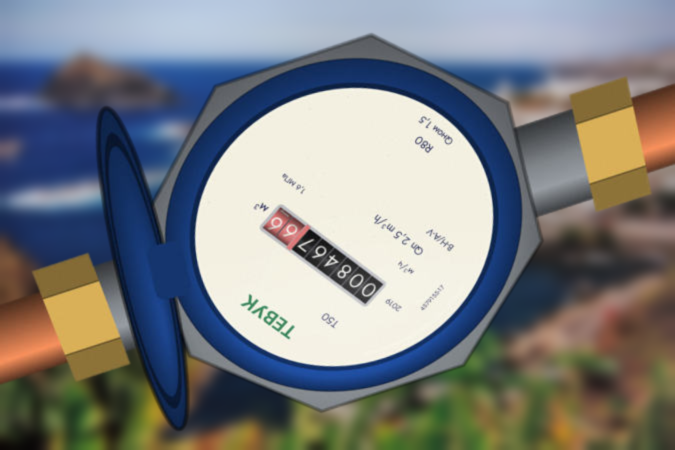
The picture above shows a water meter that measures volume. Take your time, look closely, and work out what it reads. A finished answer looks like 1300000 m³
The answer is 8467.66 m³
